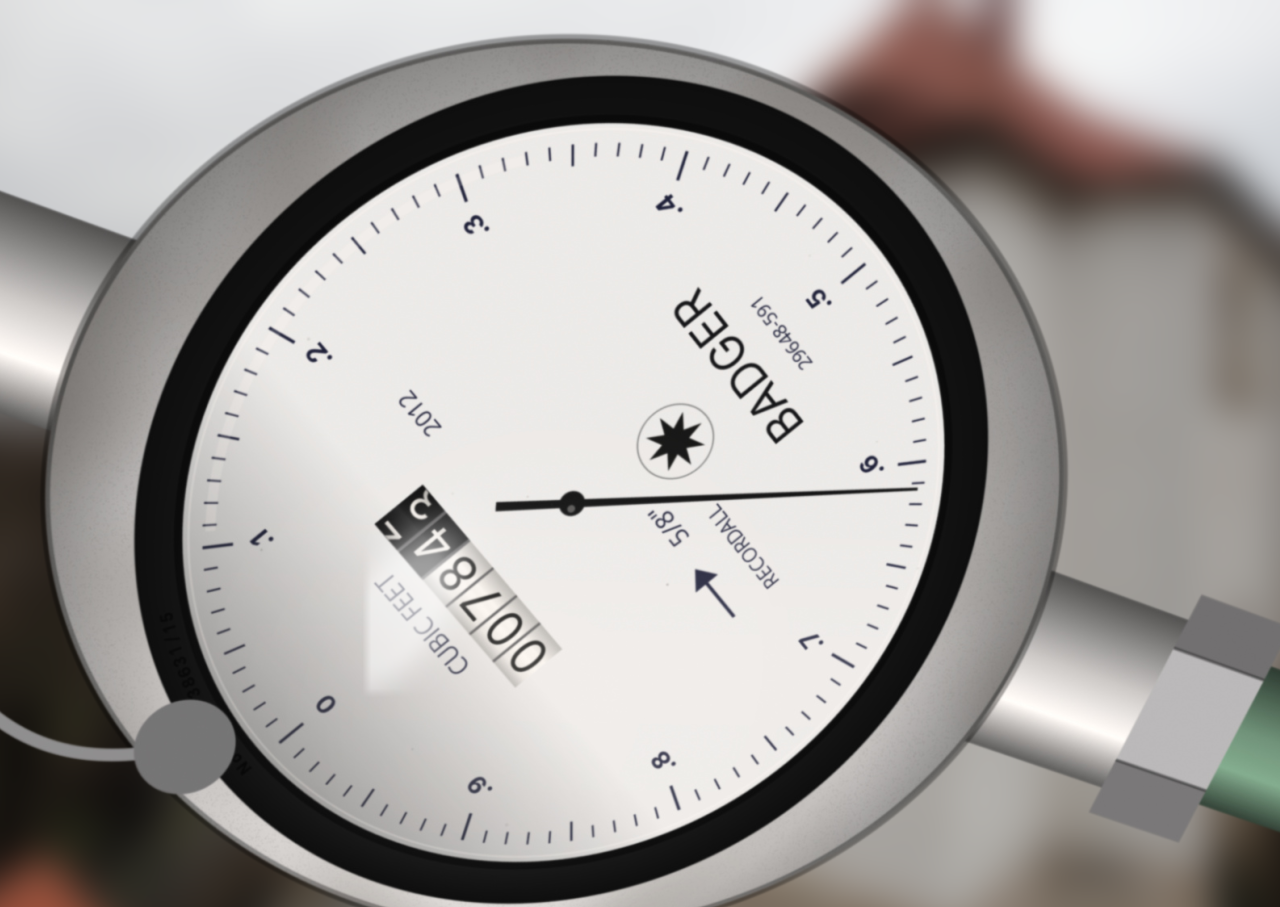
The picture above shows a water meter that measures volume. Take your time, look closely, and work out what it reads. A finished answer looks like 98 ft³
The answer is 7842.61 ft³
